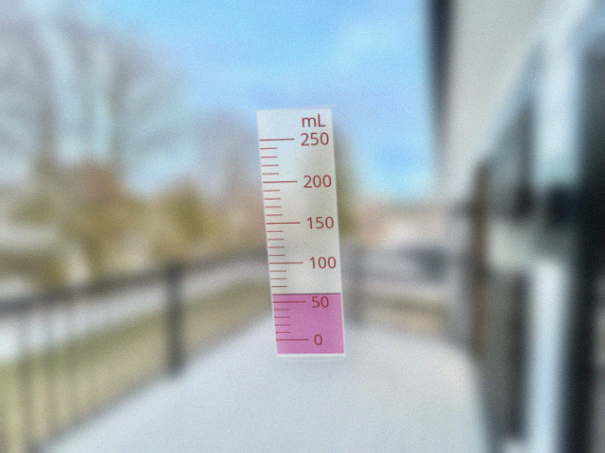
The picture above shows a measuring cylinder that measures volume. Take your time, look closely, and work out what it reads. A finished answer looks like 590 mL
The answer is 60 mL
